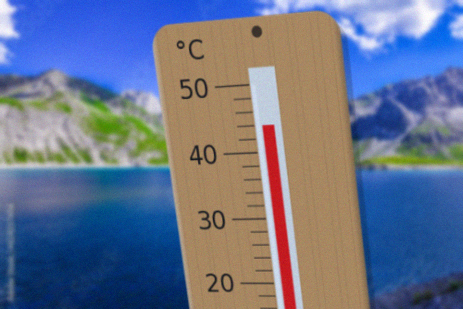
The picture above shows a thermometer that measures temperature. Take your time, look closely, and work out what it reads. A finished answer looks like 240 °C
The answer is 44 °C
